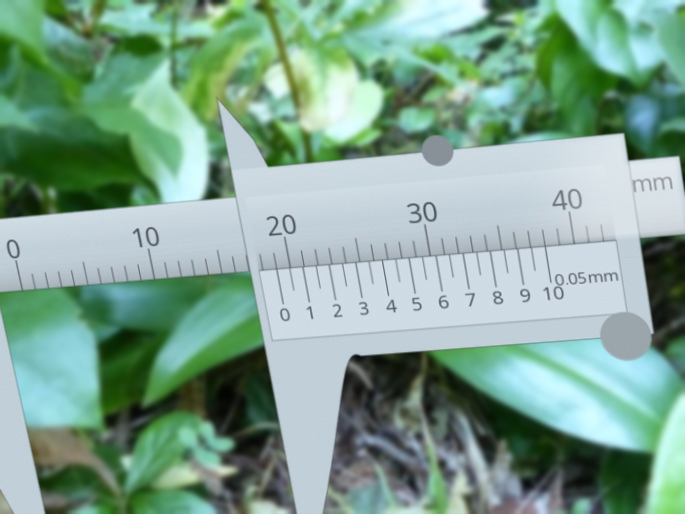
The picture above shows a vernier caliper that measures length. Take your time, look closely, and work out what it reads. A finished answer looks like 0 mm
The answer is 19.0 mm
